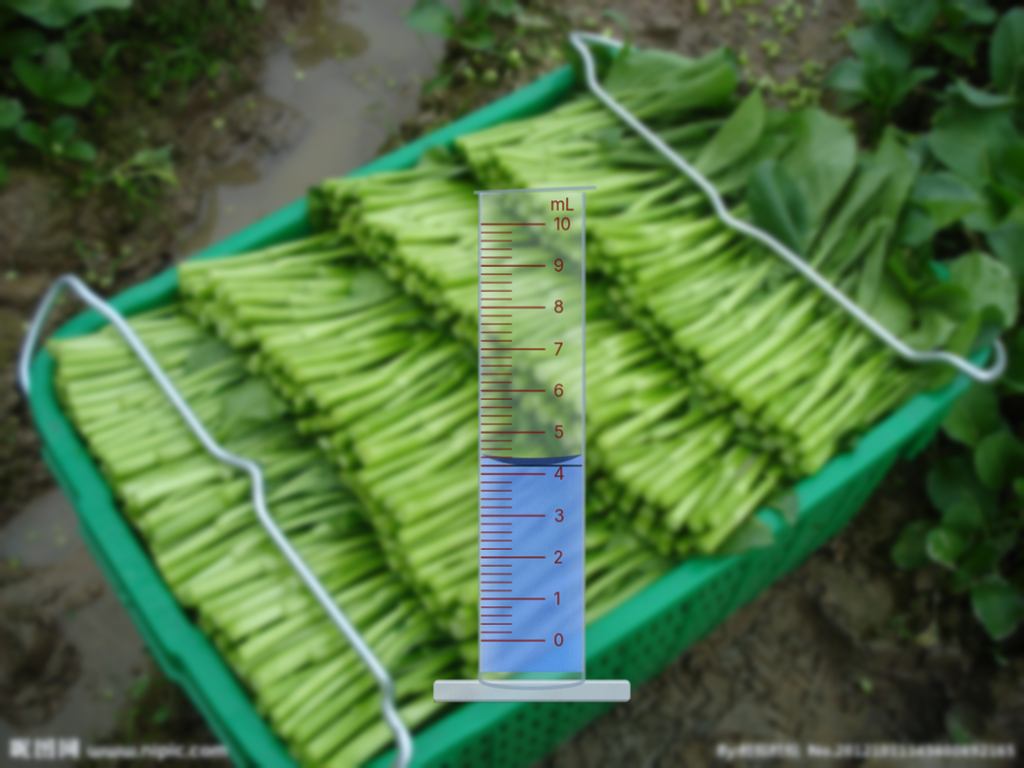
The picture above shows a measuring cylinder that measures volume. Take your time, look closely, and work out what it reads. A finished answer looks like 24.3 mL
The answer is 4.2 mL
